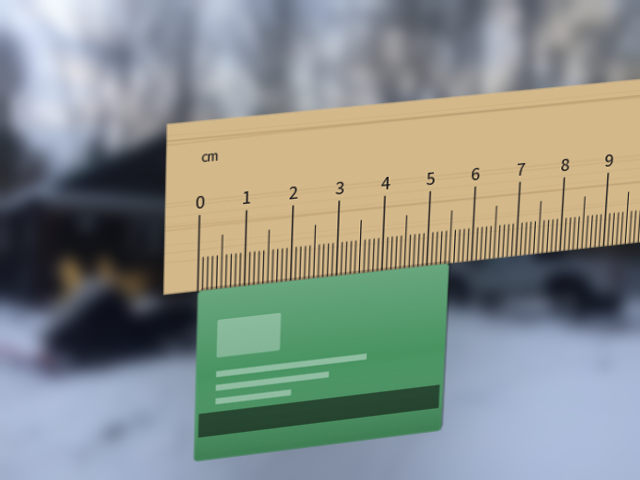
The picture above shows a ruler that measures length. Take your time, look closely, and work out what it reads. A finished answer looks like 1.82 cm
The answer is 5.5 cm
